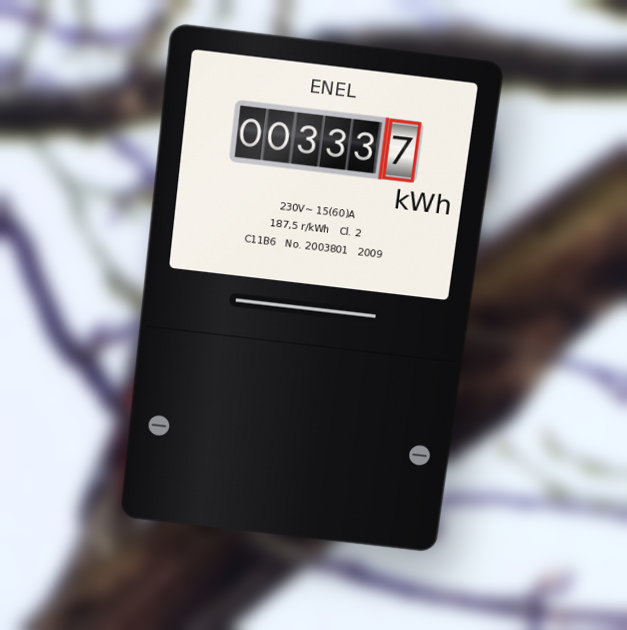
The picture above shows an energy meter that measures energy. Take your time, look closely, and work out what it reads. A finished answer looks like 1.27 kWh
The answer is 333.7 kWh
